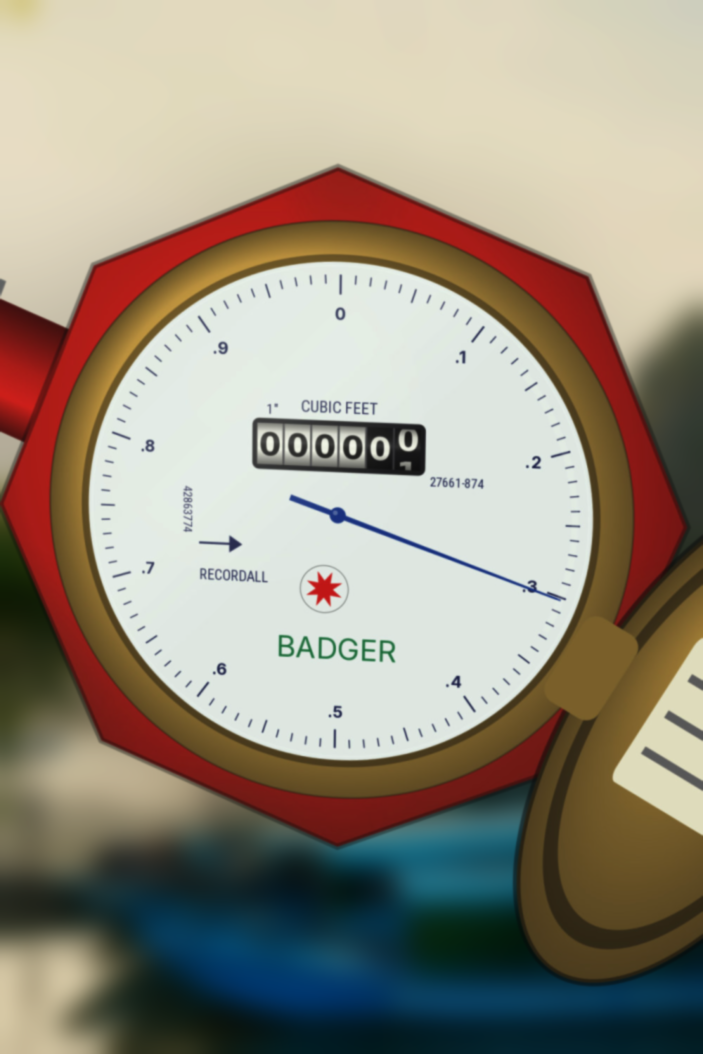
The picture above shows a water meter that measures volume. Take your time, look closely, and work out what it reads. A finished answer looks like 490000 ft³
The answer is 0.30 ft³
